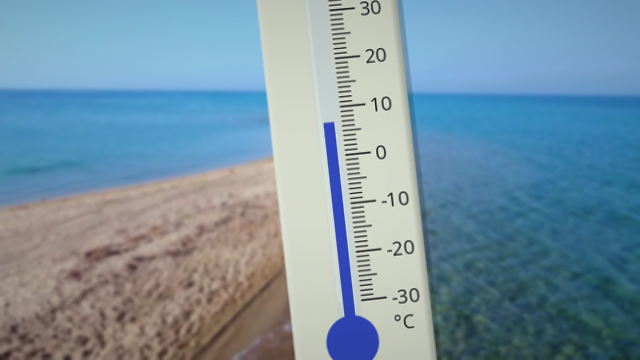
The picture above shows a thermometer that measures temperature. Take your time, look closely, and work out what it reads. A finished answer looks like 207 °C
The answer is 7 °C
